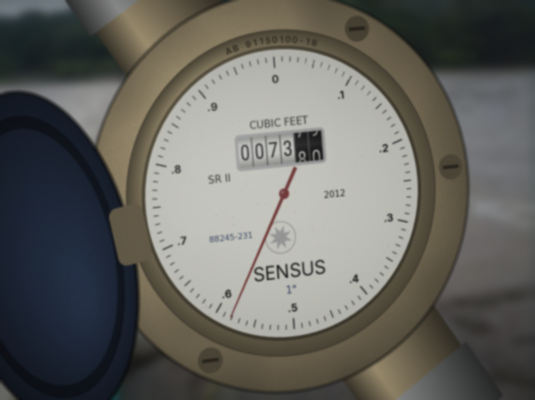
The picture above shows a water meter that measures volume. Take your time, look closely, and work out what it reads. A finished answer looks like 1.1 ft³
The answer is 7379.58 ft³
